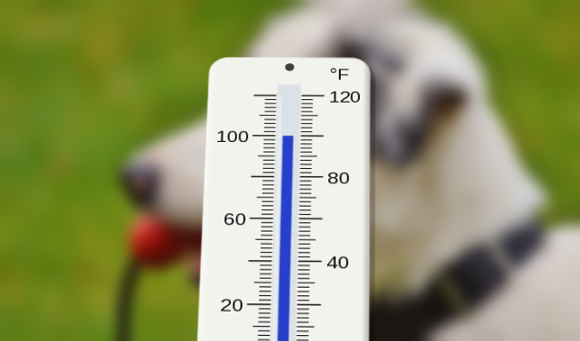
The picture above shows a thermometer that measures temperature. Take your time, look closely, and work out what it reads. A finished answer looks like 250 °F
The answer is 100 °F
